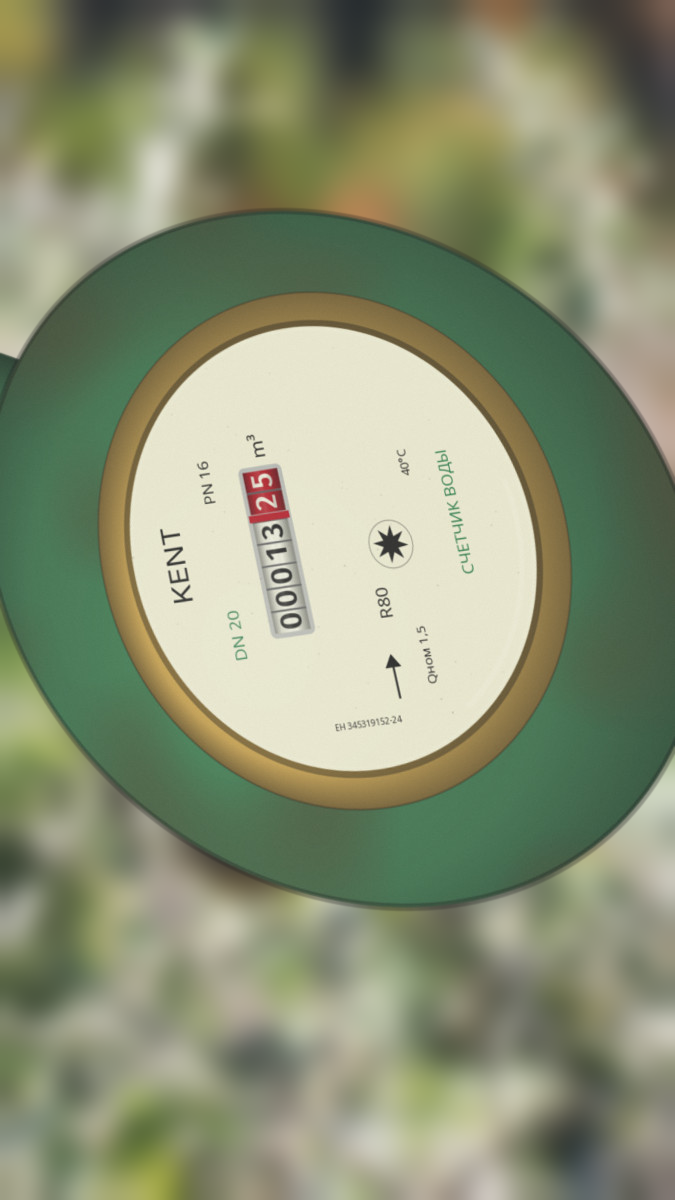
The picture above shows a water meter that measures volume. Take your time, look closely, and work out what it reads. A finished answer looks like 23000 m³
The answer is 13.25 m³
